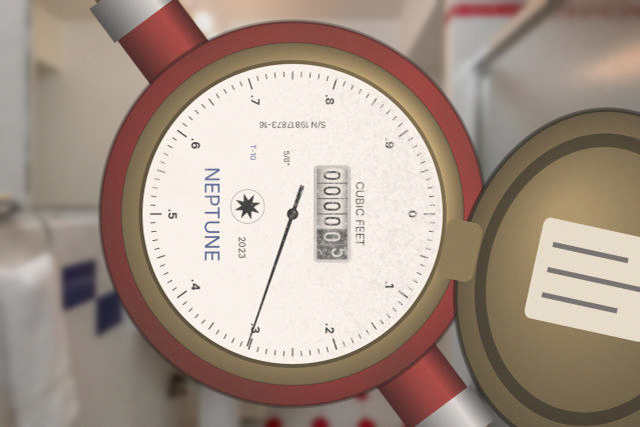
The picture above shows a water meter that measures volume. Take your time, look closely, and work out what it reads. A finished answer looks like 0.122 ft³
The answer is 5.30 ft³
